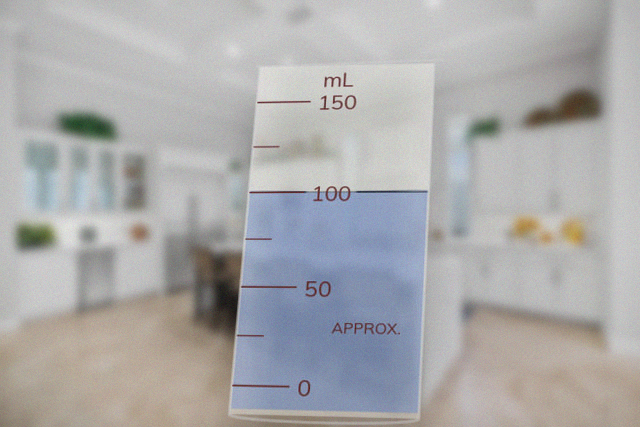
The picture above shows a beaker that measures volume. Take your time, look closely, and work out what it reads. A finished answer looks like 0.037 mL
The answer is 100 mL
